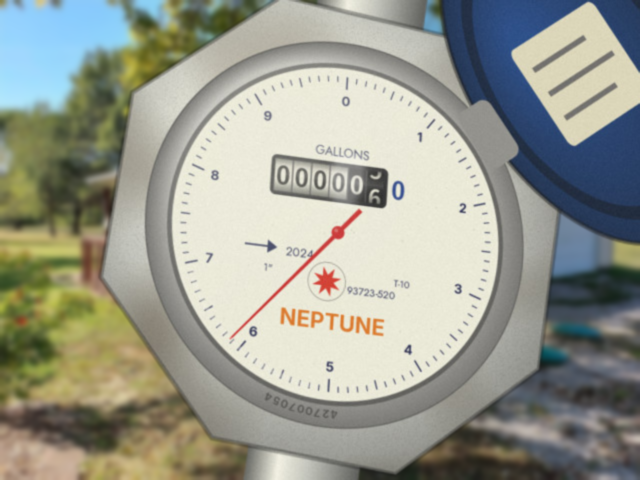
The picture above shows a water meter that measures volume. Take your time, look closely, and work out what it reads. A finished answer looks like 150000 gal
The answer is 56.1 gal
